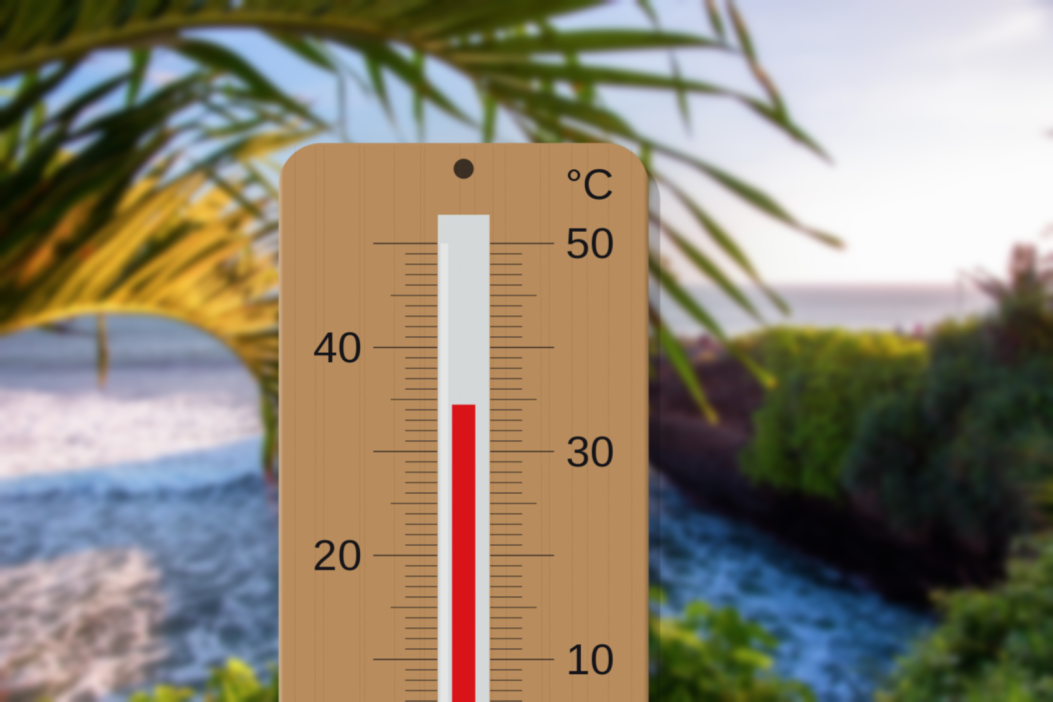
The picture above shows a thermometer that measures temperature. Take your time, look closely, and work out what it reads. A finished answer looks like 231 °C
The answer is 34.5 °C
